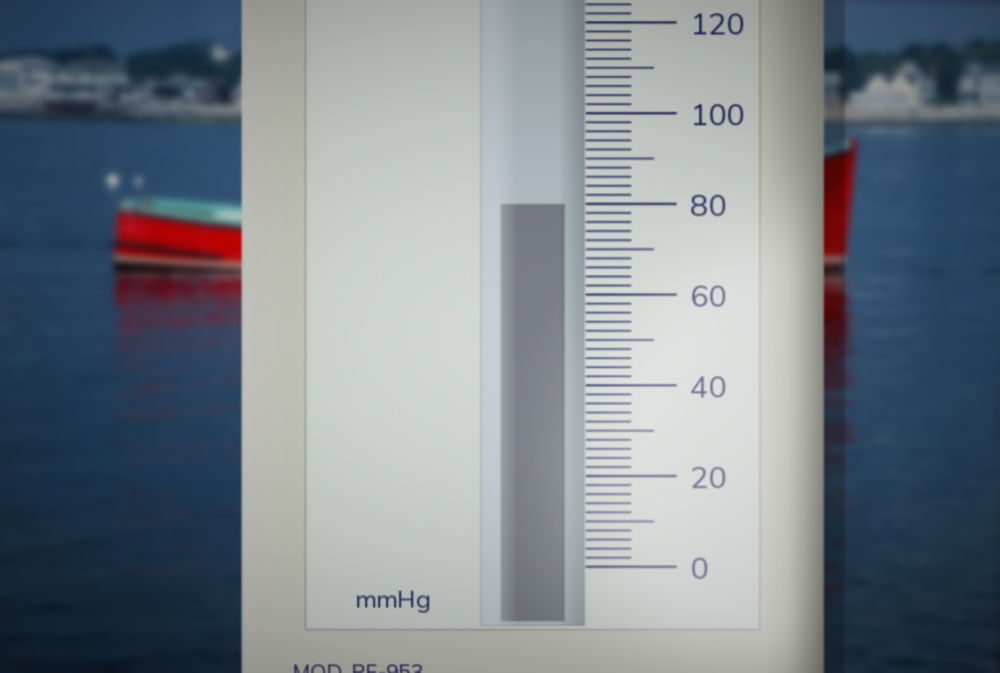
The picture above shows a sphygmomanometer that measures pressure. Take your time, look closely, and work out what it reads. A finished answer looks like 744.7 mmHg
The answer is 80 mmHg
